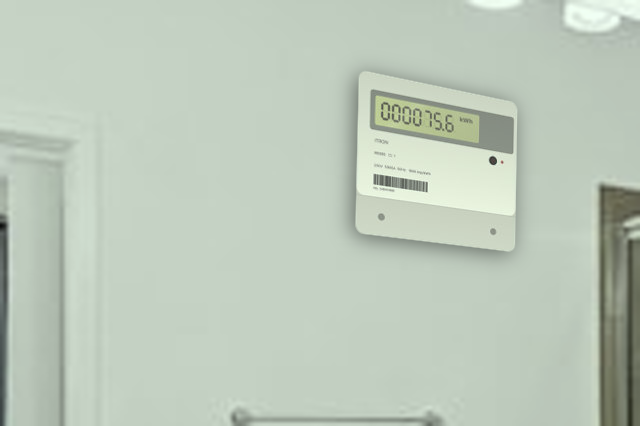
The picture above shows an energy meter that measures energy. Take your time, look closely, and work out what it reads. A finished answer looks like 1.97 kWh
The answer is 75.6 kWh
